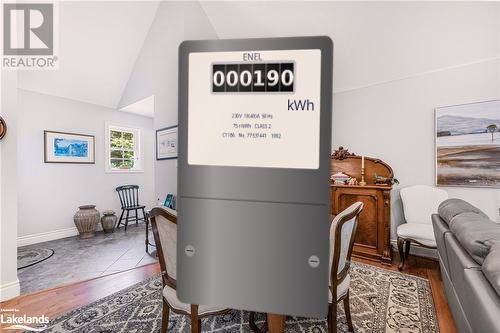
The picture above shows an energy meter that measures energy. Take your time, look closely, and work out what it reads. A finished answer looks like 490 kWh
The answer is 190 kWh
